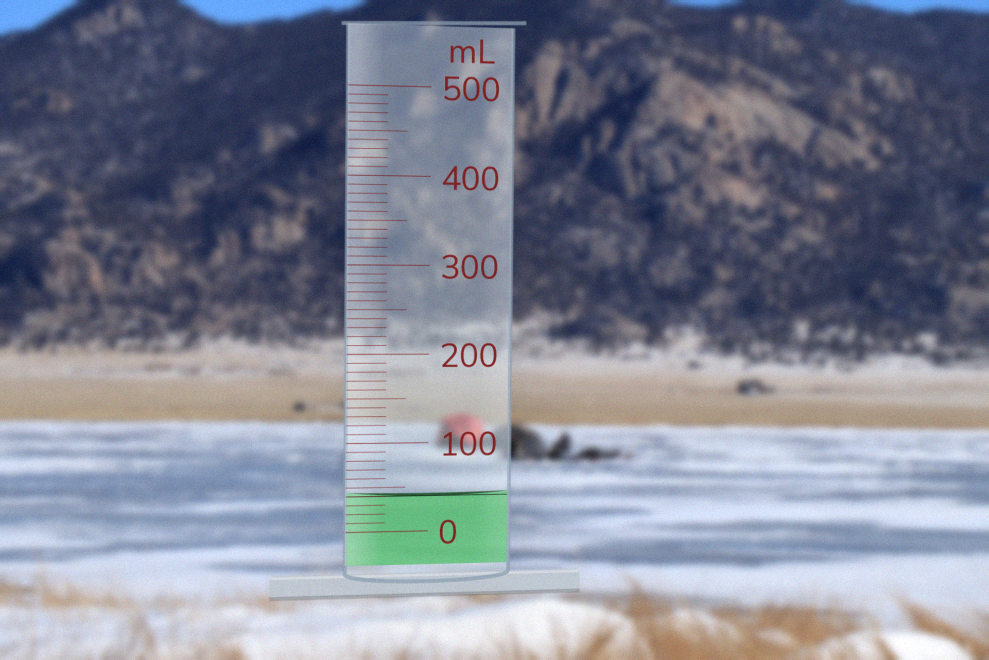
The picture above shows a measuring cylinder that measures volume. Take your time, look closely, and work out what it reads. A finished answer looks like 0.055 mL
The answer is 40 mL
